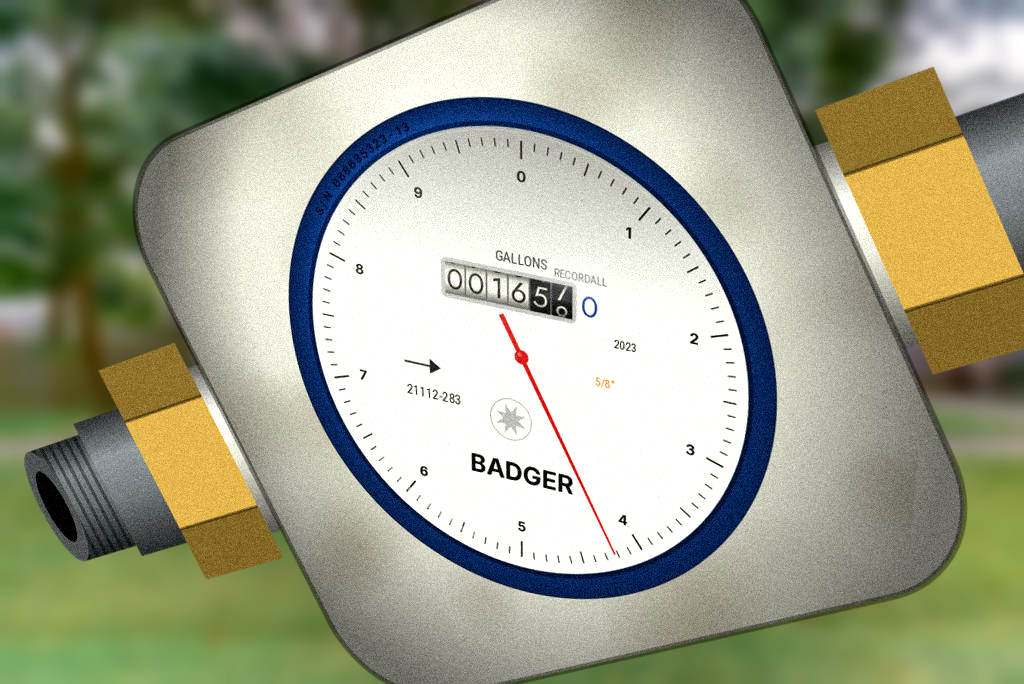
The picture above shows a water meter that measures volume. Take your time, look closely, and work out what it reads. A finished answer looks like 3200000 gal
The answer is 16574.2 gal
